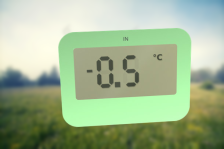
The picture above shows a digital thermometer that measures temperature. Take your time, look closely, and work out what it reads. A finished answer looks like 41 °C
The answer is -0.5 °C
